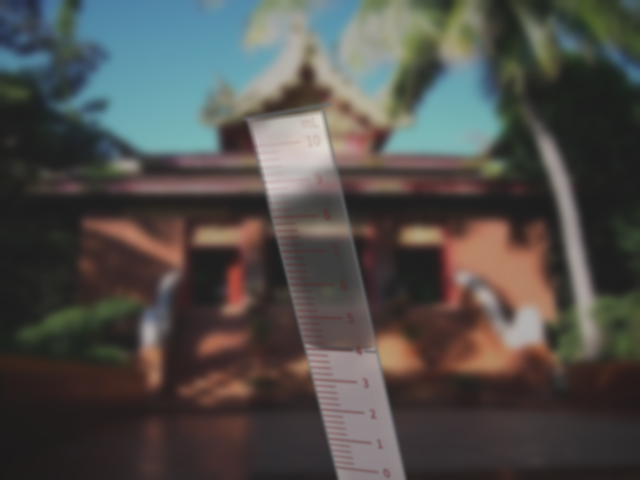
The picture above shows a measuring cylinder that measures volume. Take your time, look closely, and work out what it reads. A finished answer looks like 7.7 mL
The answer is 4 mL
